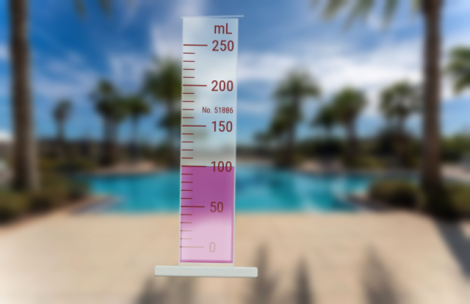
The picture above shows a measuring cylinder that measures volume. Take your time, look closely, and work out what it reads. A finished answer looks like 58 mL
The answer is 100 mL
